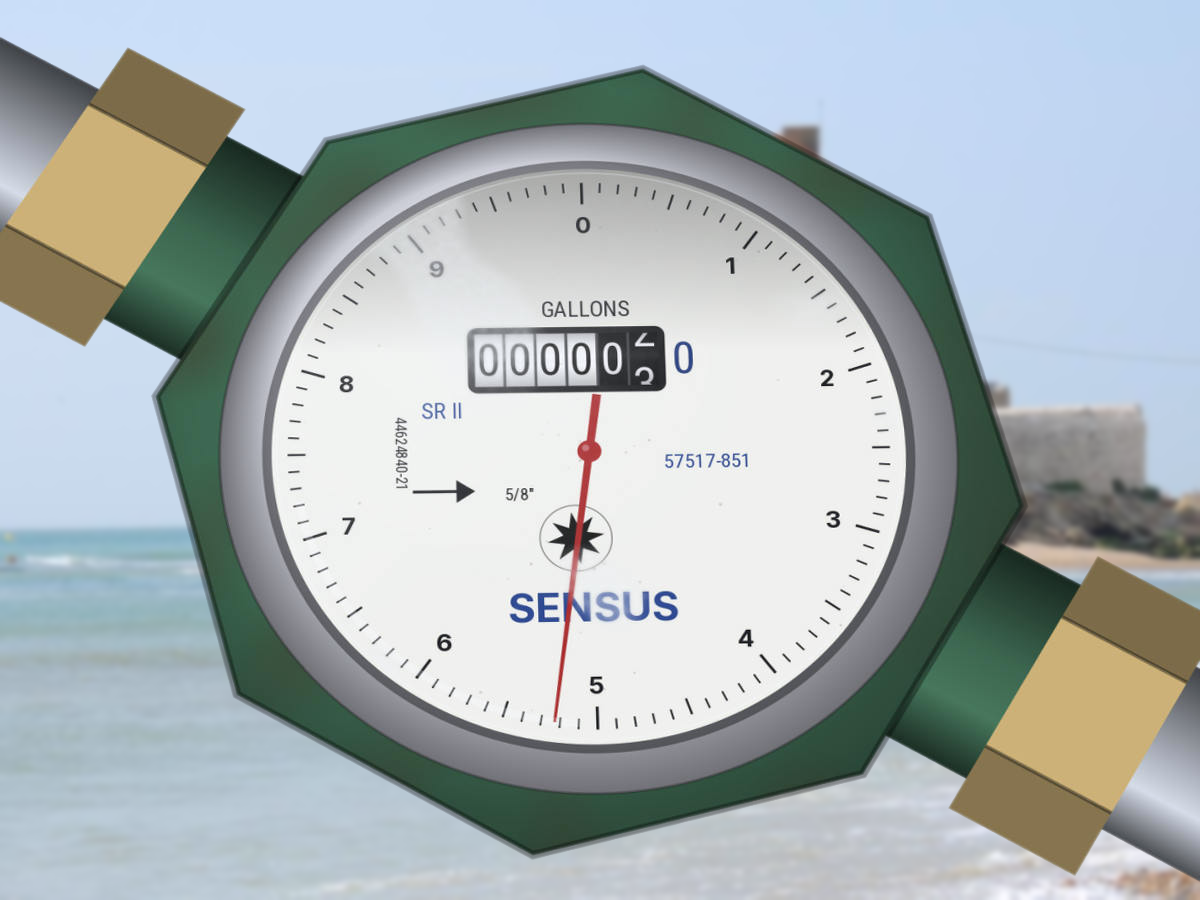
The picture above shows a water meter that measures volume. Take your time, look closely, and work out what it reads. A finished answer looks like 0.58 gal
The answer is 25.2 gal
